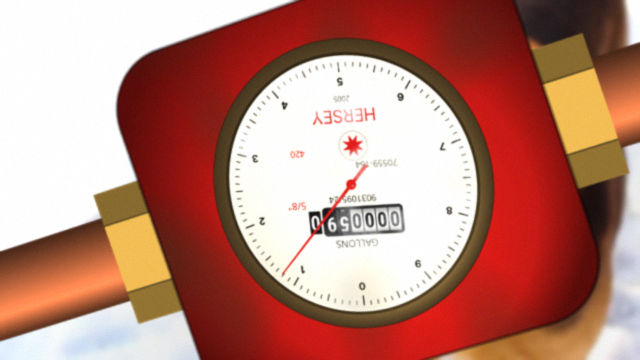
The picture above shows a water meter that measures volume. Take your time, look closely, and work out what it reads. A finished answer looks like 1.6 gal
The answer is 591.2 gal
